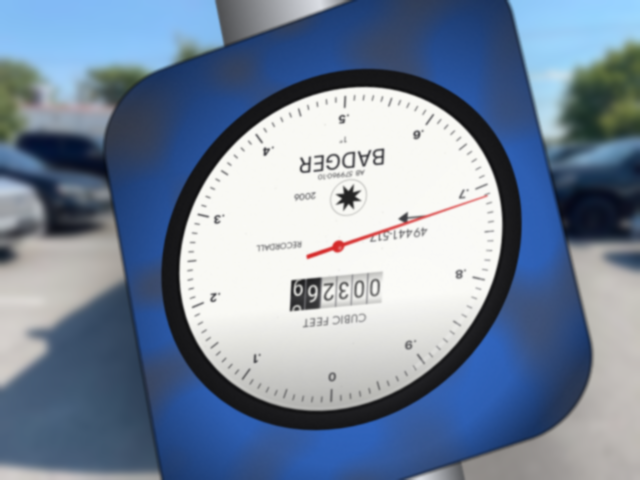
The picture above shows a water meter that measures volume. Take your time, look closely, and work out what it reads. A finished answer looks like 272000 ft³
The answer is 3268.71 ft³
